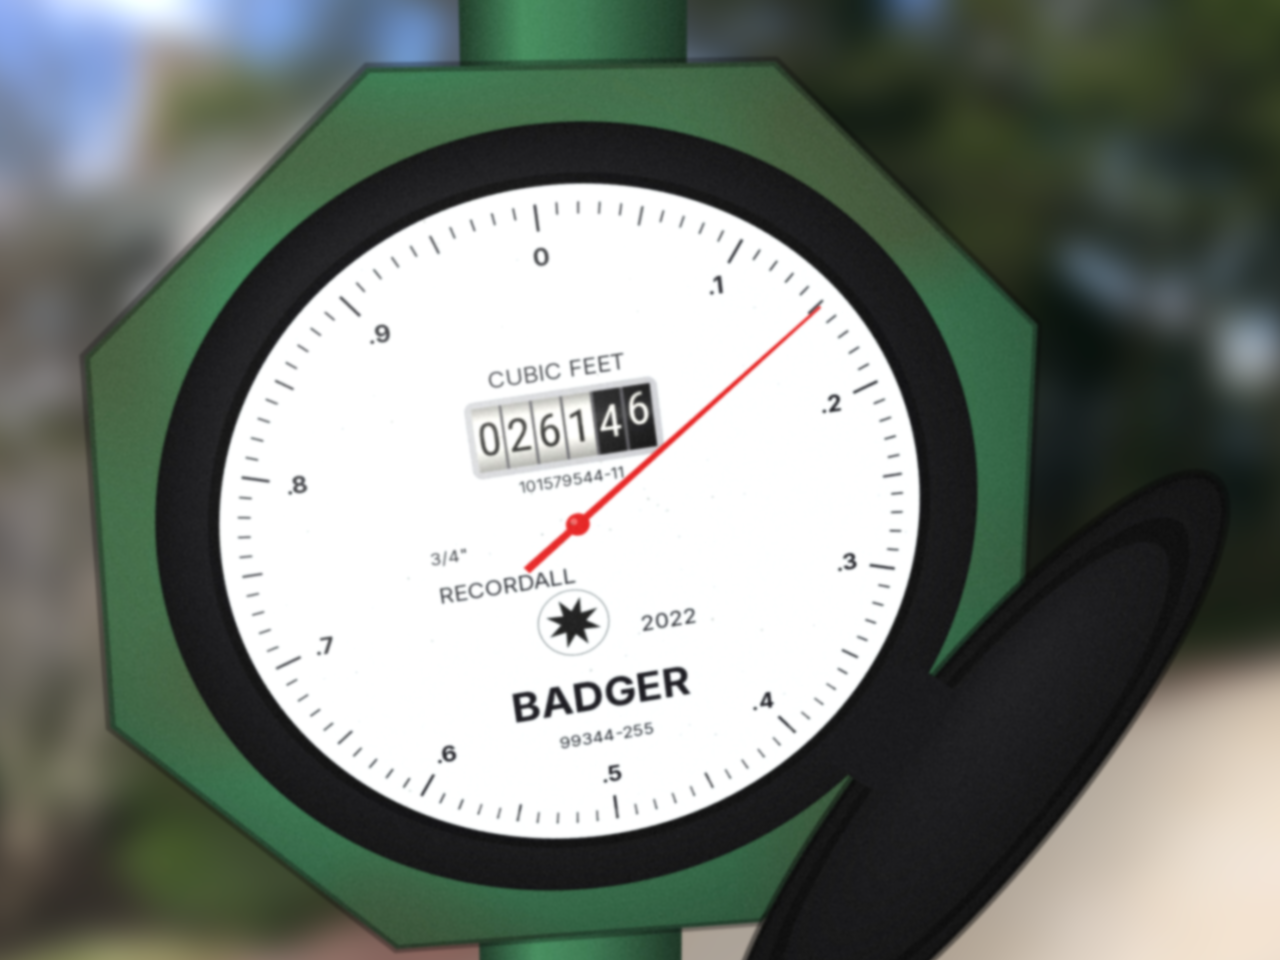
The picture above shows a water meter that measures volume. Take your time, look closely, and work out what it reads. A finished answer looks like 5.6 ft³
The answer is 26146.15 ft³
